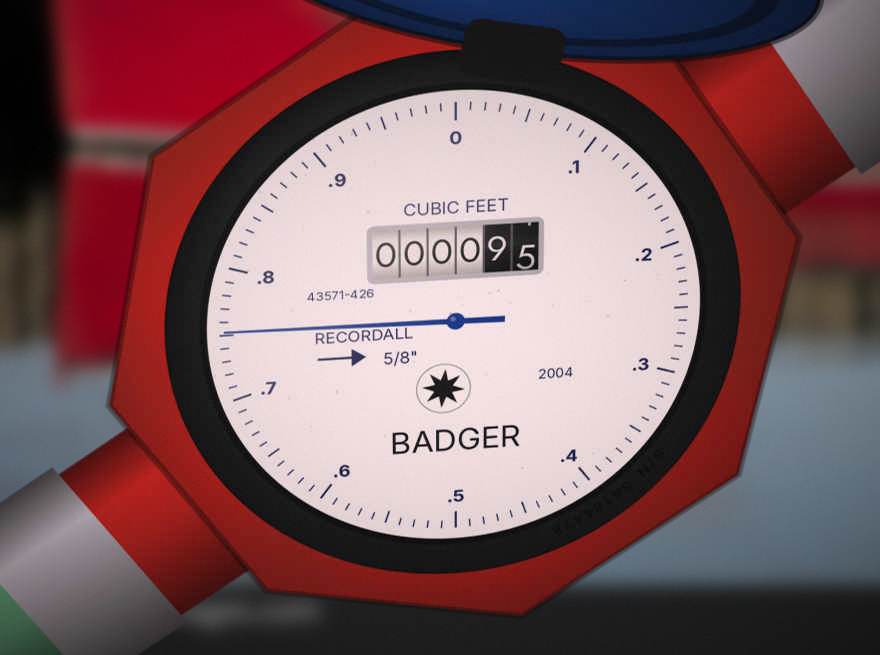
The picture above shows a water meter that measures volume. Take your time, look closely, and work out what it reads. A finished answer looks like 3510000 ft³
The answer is 94.75 ft³
